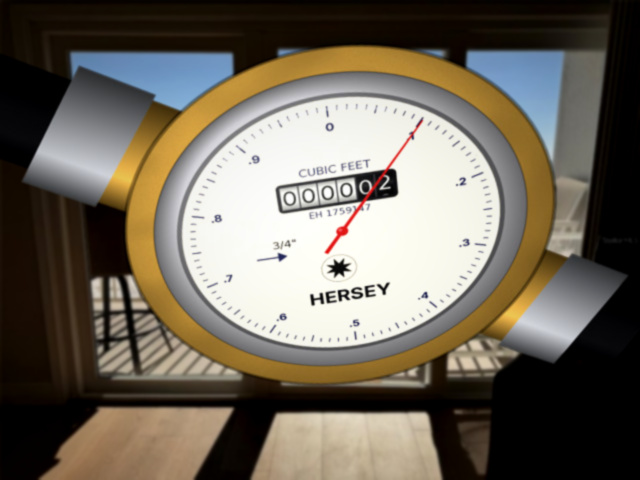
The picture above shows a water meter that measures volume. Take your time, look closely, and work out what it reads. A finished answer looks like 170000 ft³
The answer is 2.10 ft³
